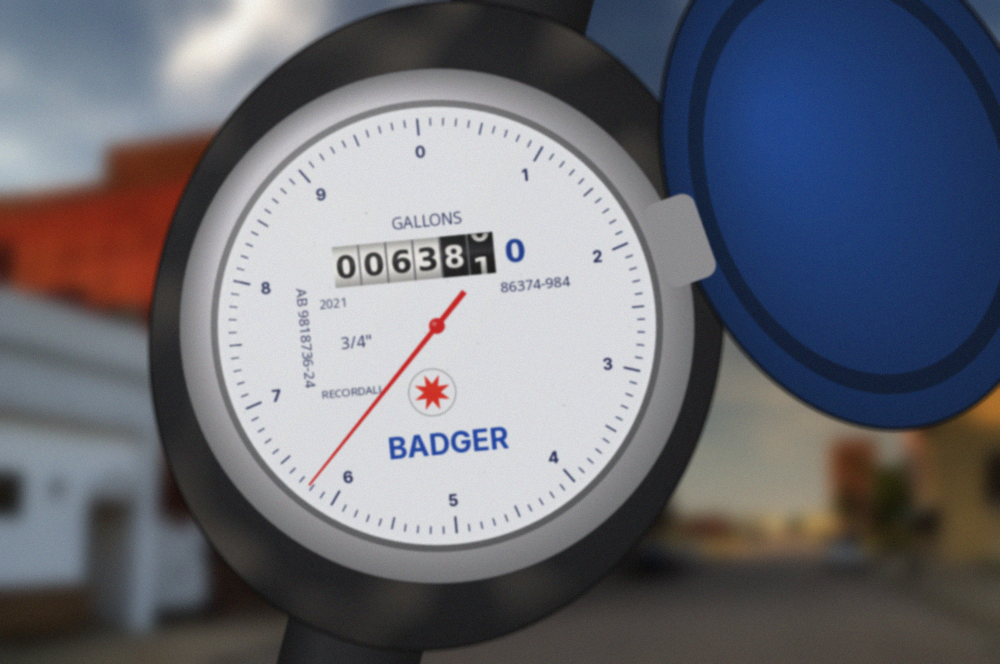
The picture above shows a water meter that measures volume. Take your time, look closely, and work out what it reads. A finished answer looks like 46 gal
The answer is 63806.2 gal
